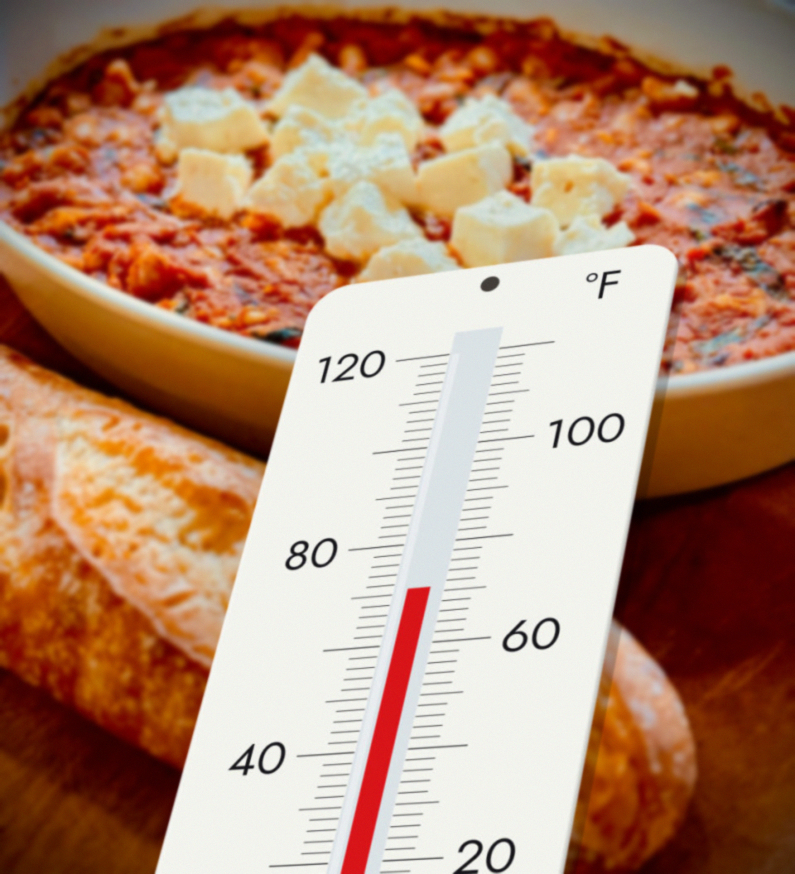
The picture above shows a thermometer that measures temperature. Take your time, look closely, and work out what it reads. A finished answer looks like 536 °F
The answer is 71 °F
